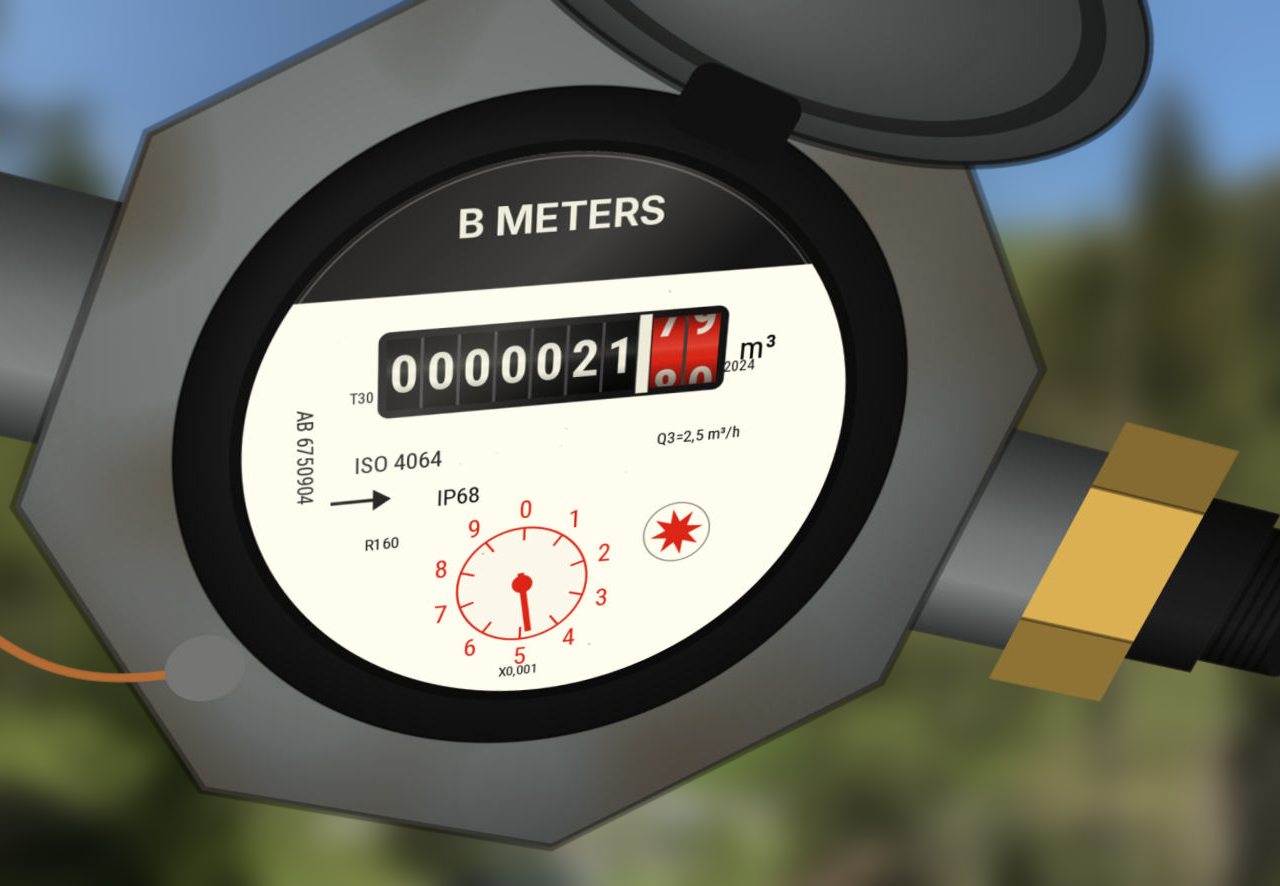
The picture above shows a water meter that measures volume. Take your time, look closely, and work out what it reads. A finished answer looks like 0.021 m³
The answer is 21.794 m³
